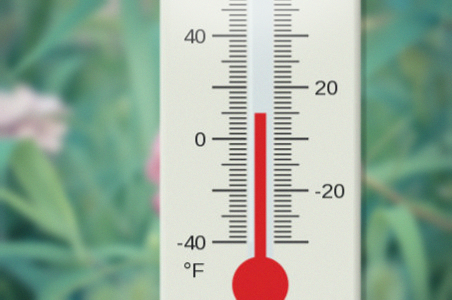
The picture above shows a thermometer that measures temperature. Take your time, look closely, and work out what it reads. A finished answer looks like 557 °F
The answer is 10 °F
